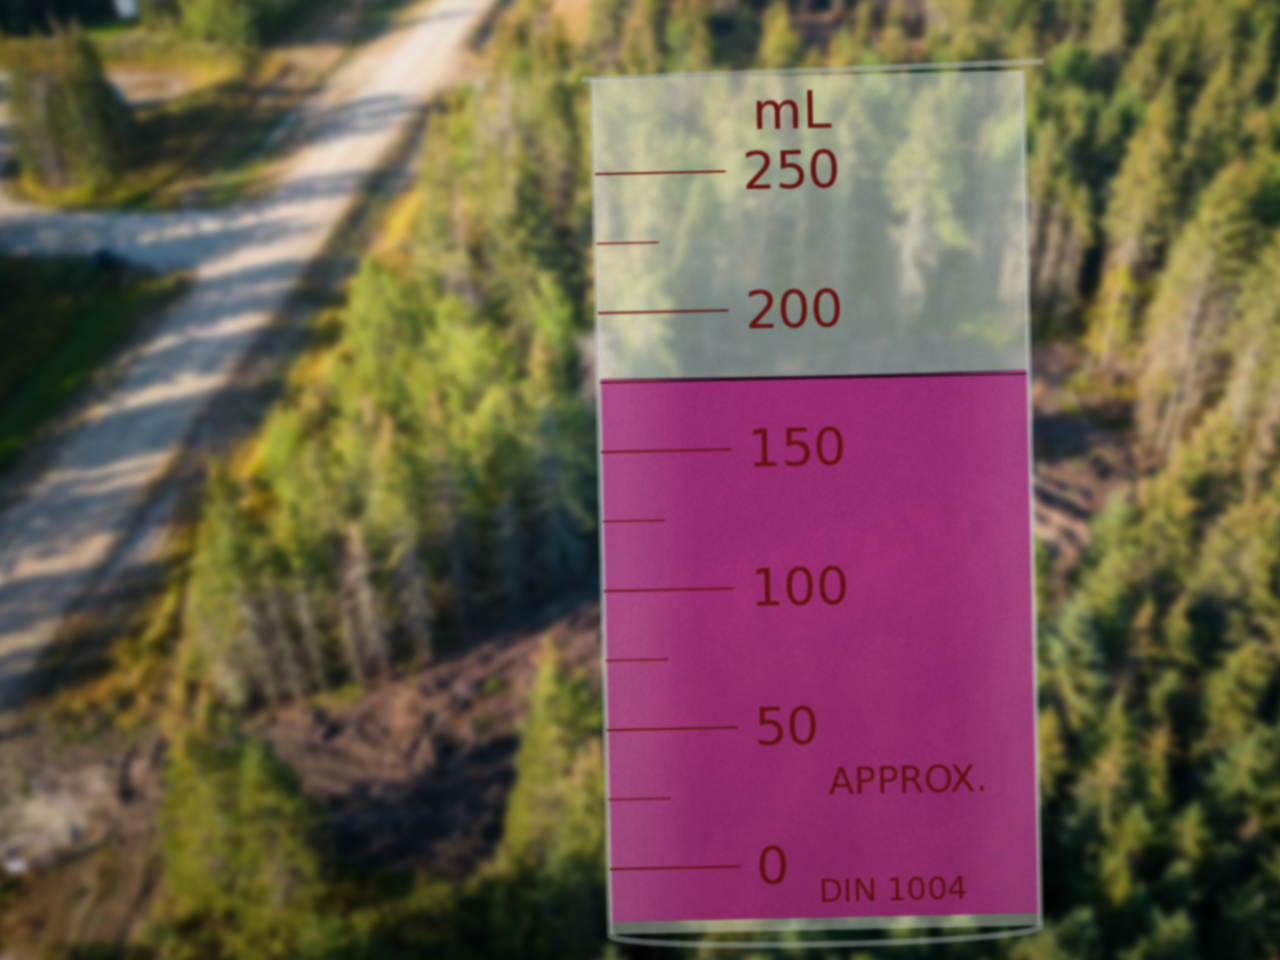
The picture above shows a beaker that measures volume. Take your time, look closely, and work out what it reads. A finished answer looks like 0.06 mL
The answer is 175 mL
